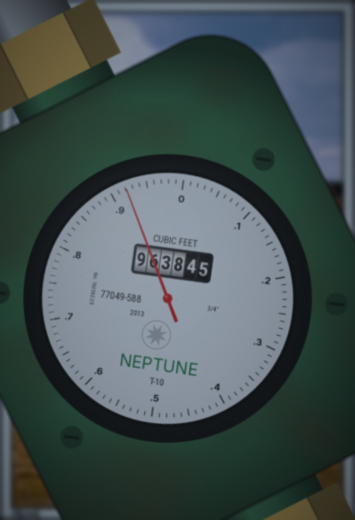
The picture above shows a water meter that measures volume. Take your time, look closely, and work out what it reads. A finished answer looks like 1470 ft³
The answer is 963844.92 ft³
